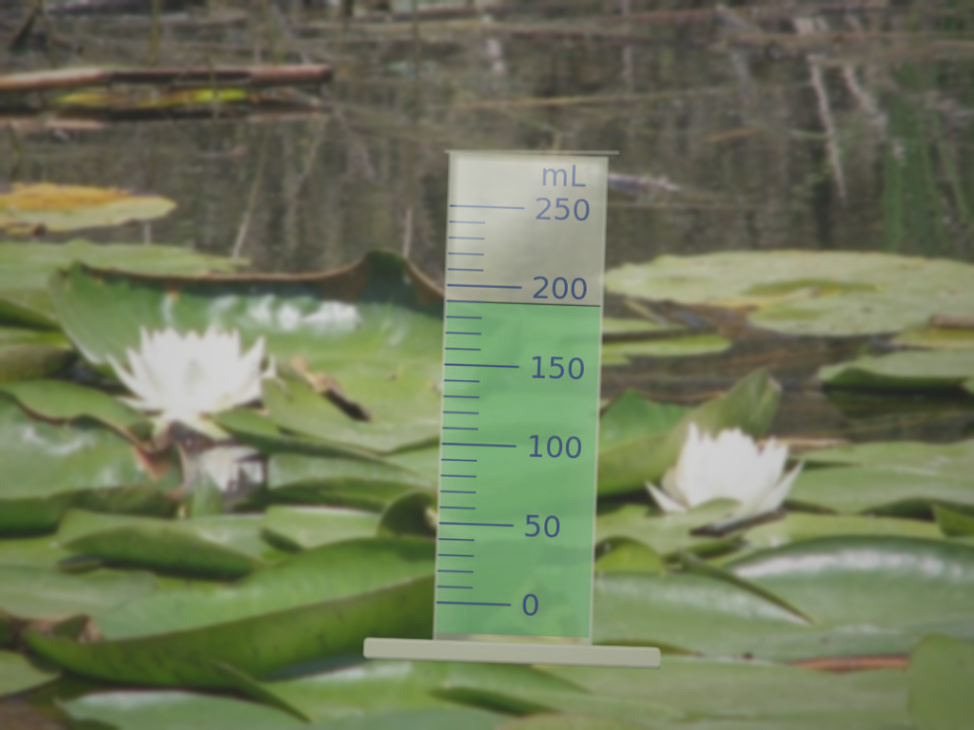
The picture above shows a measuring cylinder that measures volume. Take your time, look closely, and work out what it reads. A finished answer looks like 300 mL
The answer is 190 mL
